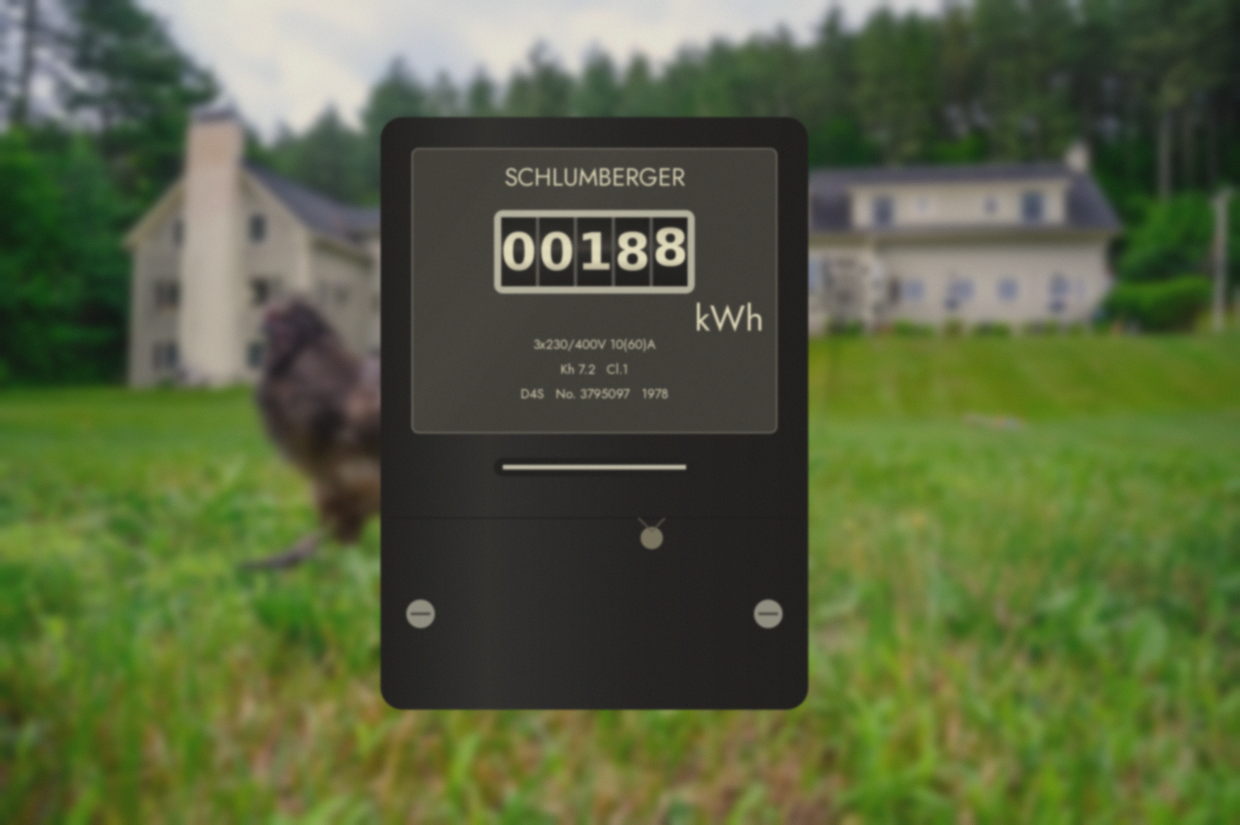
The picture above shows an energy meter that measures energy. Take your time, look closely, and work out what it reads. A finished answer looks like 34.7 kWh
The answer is 188 kWh
